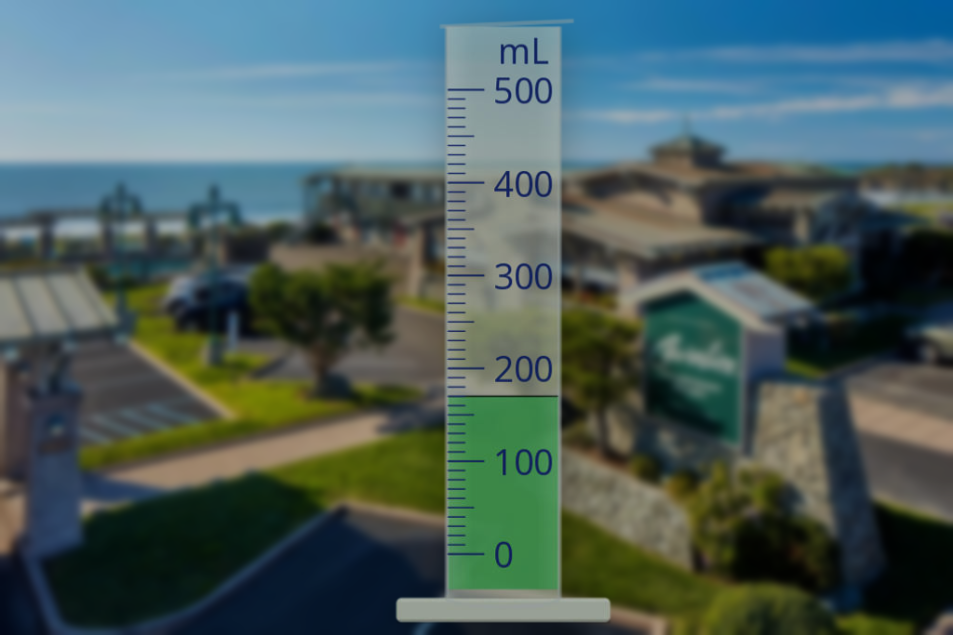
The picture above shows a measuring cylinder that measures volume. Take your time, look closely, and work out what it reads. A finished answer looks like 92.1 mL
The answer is 170 mL
